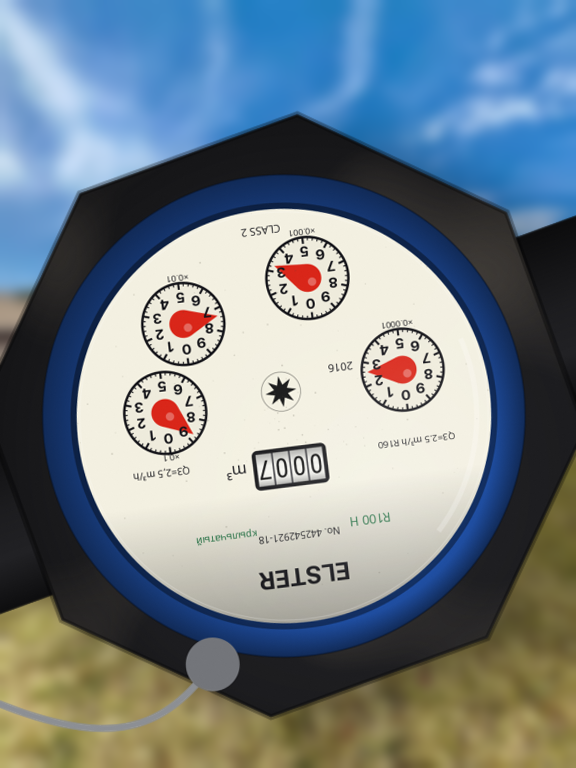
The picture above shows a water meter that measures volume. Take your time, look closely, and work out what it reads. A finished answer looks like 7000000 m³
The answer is 7.8732 m³
